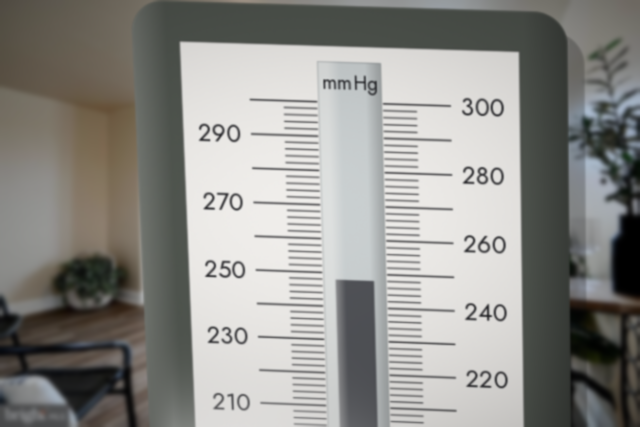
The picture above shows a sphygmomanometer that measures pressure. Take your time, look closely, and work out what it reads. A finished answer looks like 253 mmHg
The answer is 248 mmHg
